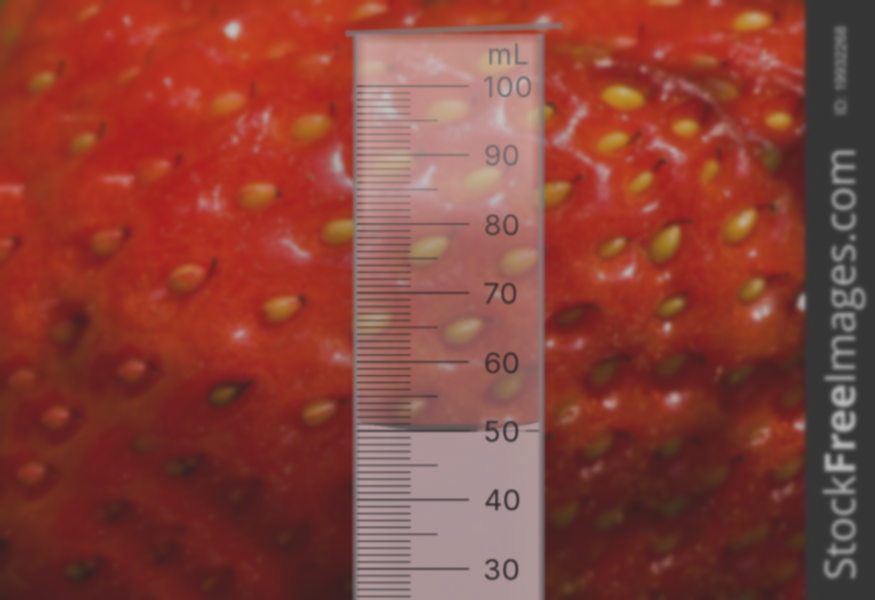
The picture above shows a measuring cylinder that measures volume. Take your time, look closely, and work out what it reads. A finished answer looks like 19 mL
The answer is 50 mL
